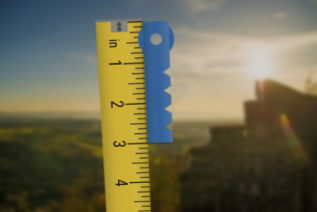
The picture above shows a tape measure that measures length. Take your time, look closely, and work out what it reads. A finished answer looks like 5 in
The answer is 3 in
